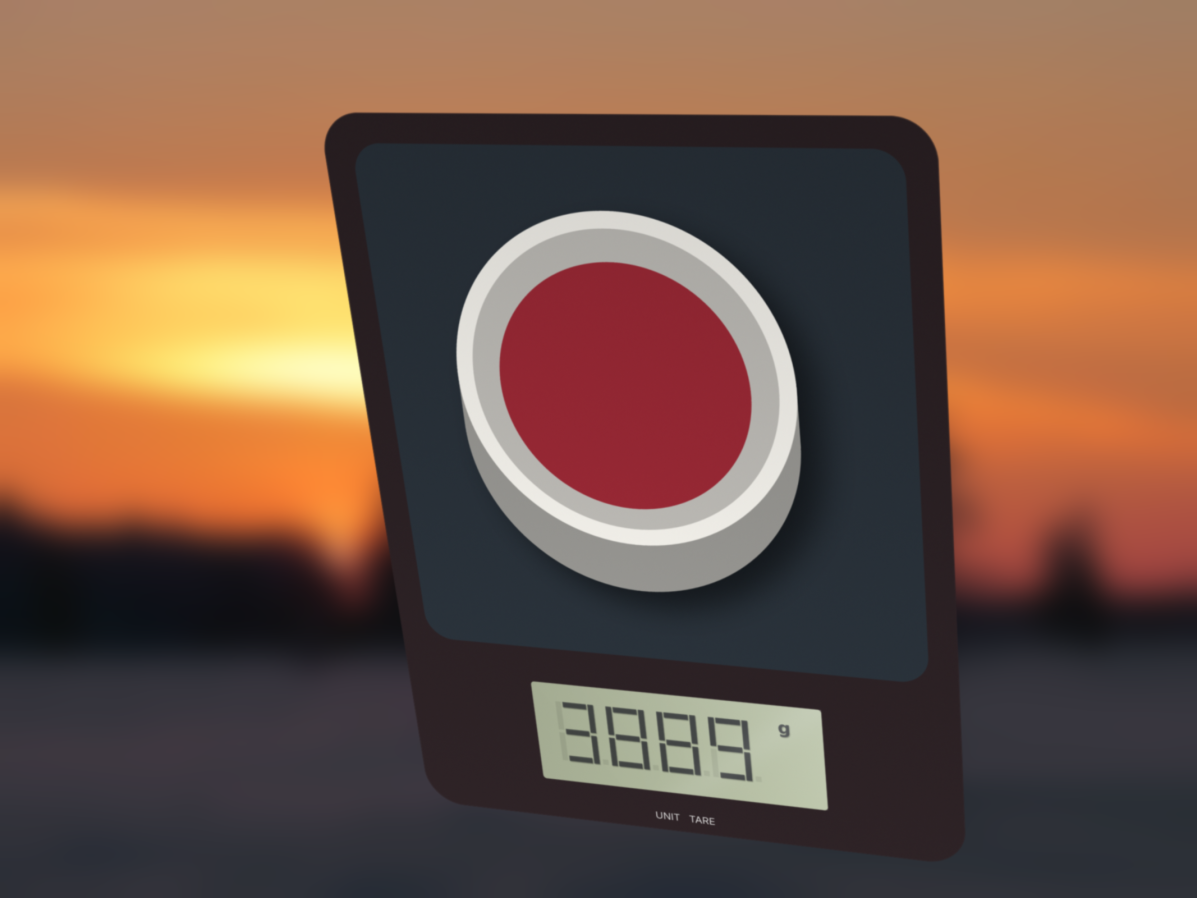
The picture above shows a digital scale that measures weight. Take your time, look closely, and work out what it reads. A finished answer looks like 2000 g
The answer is 3889 g
